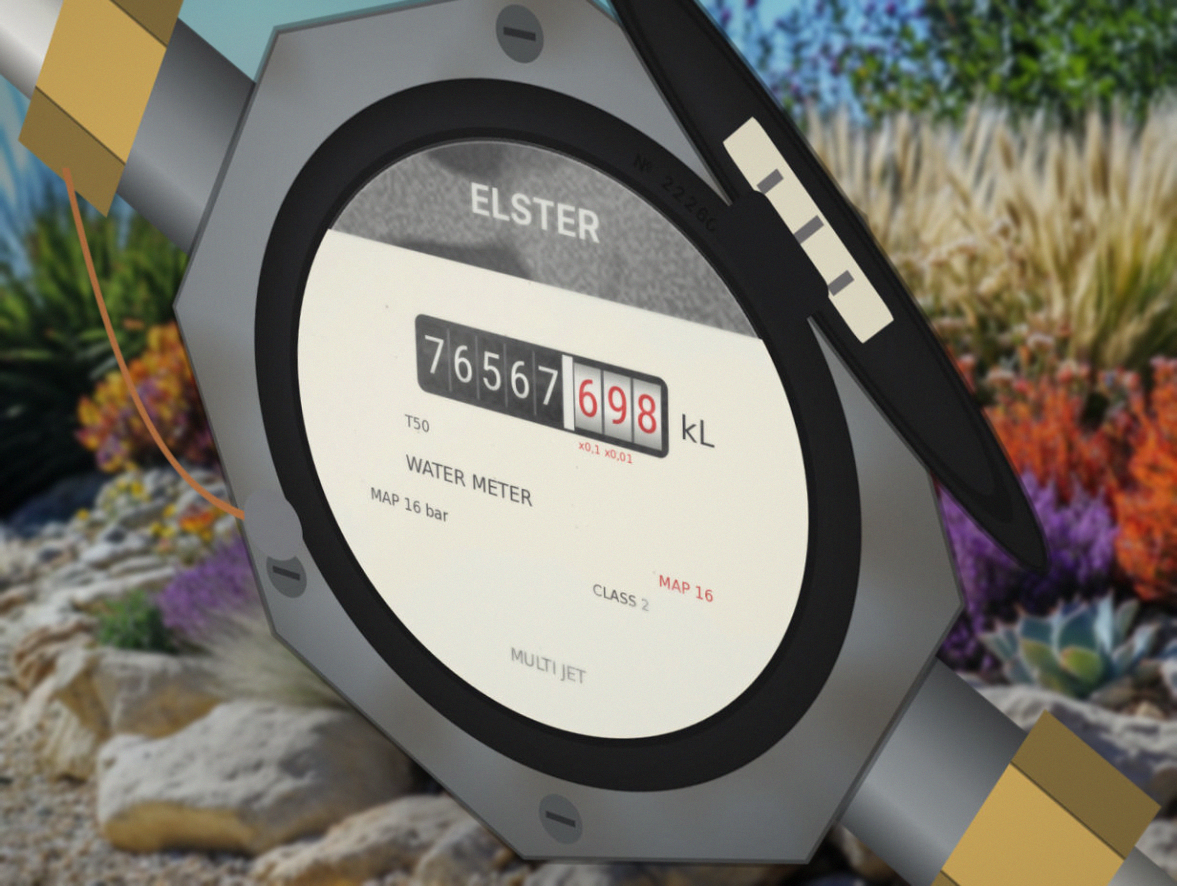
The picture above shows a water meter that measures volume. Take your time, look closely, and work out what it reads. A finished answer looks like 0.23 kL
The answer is 76567.698 kL
